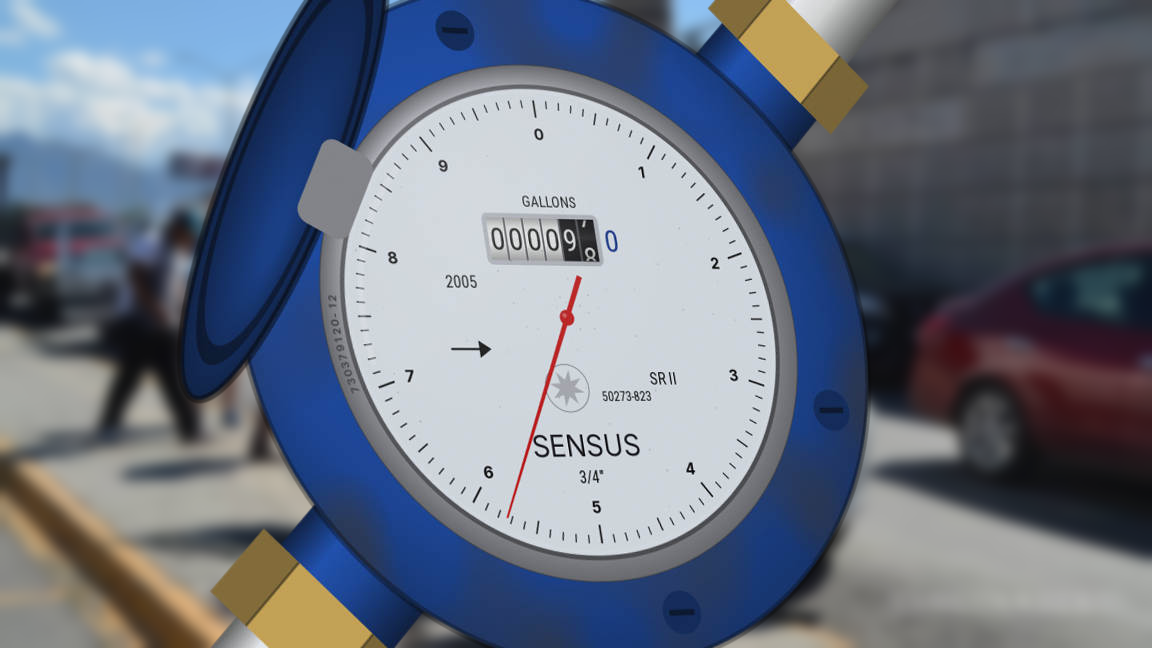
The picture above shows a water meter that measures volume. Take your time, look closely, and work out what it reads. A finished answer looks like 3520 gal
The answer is 975.7 gal
